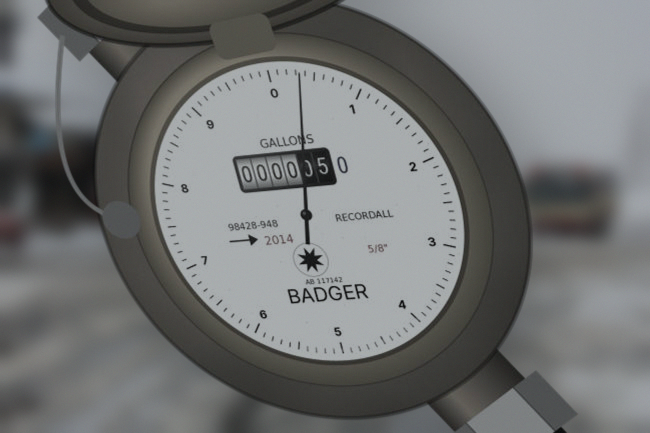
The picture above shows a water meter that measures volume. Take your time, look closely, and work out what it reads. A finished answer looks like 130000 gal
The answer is 50.3 gal
